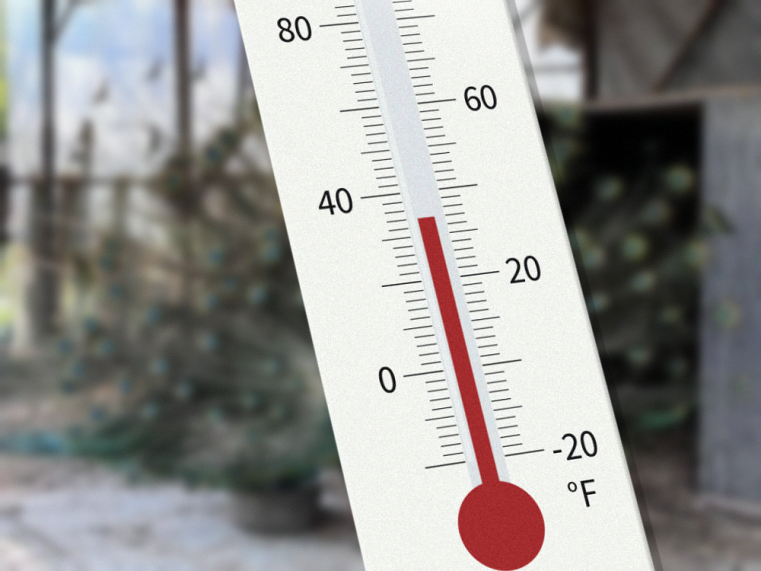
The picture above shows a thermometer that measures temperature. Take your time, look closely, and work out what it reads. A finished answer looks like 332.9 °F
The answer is 34 °F
